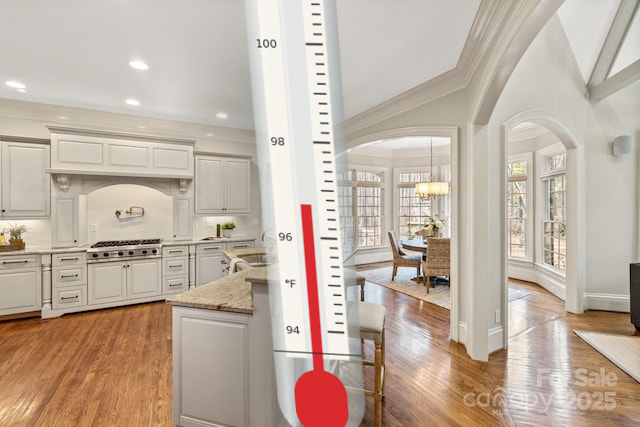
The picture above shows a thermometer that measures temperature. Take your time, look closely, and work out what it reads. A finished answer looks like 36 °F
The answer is 96.7 °F
